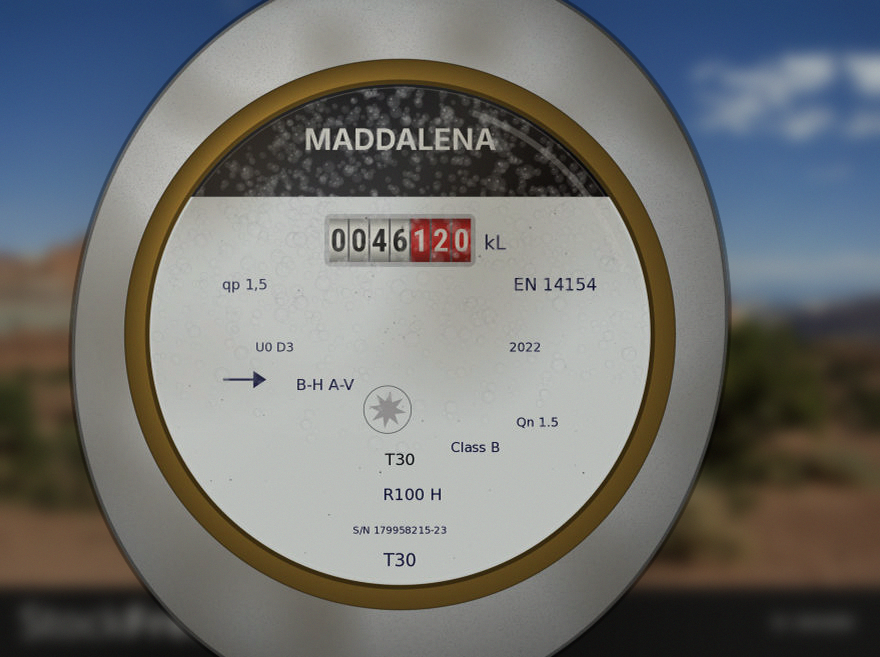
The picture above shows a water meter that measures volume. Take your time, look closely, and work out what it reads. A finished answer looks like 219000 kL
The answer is 46.120 kL
